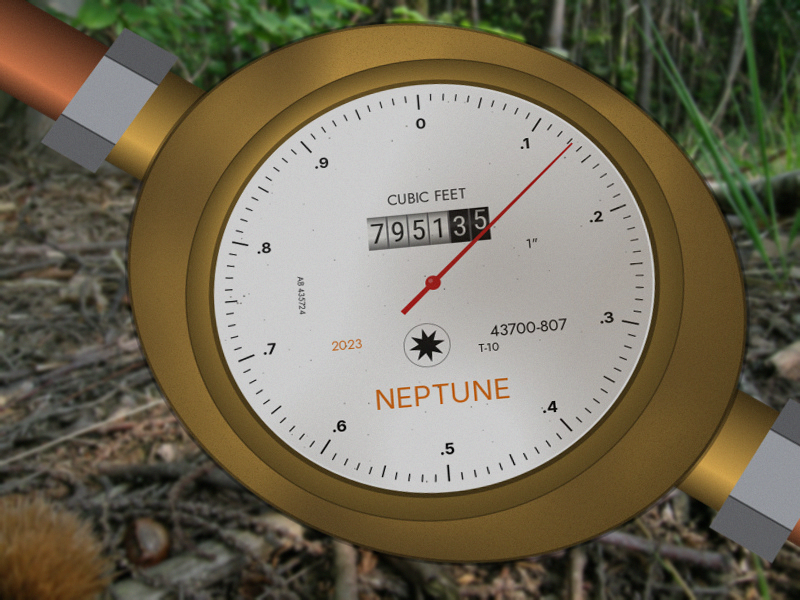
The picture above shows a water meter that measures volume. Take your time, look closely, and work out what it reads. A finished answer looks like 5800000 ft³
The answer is 795135.13 ft³
